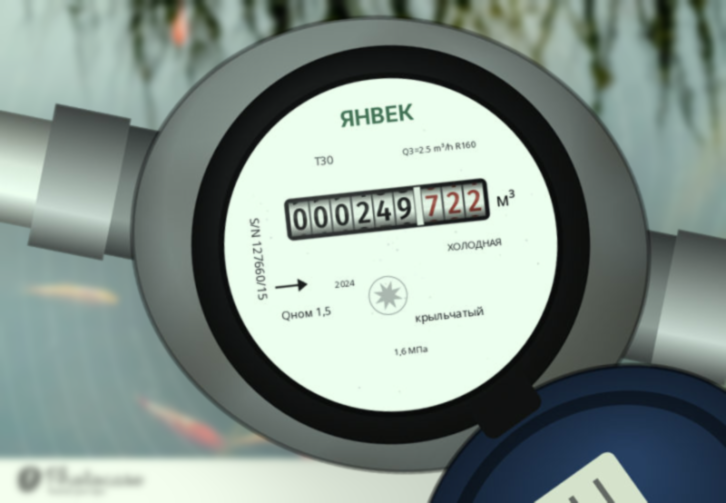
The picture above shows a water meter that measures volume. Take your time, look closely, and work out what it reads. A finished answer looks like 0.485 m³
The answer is 249.722 m³
